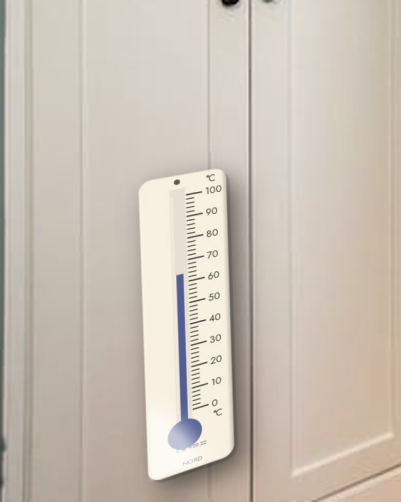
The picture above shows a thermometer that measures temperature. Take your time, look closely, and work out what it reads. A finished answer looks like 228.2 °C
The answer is 64 °C
